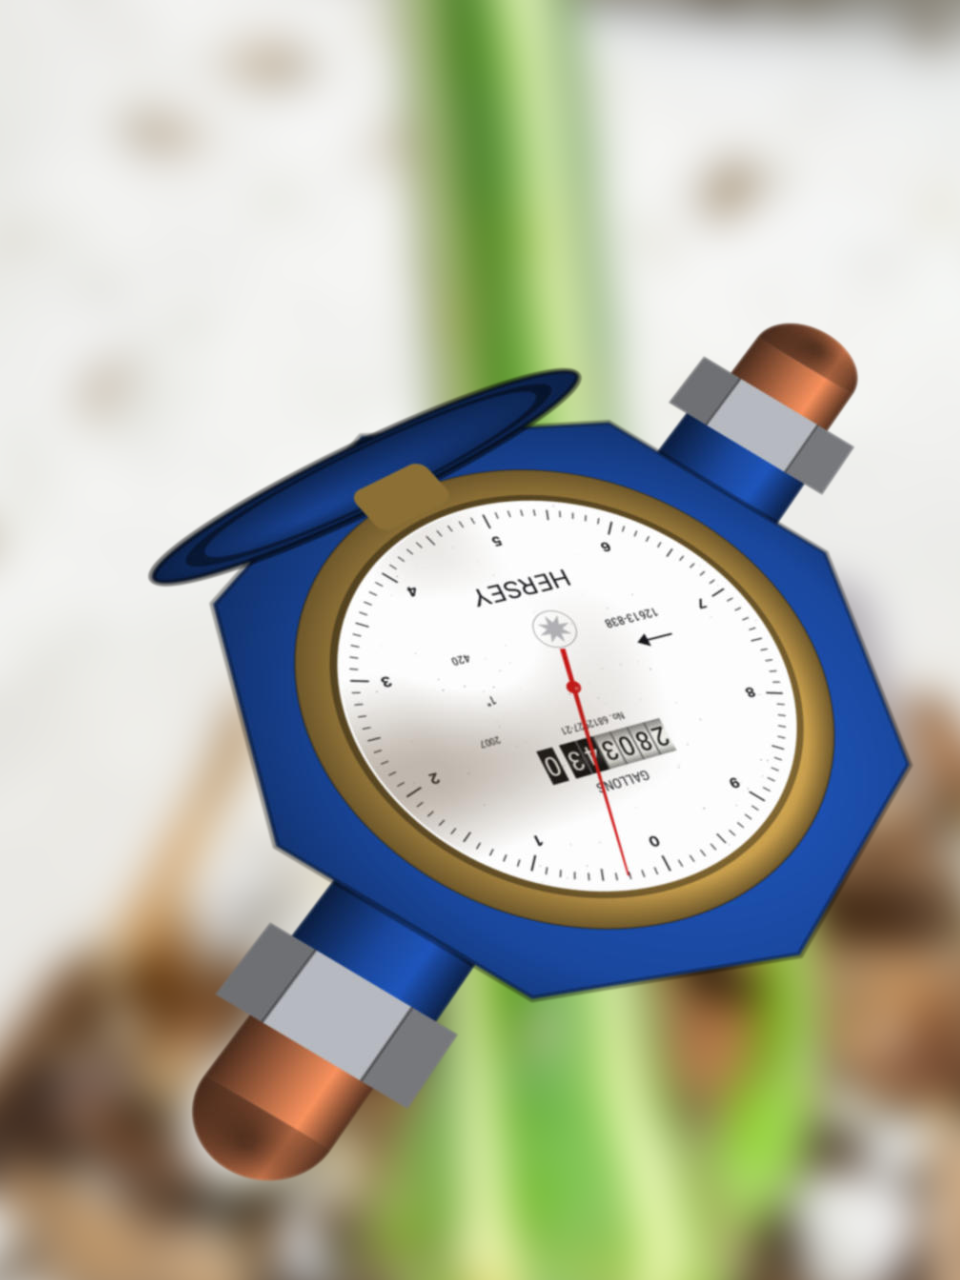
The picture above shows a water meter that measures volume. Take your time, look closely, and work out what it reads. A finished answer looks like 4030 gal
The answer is 2803430.3 gal
